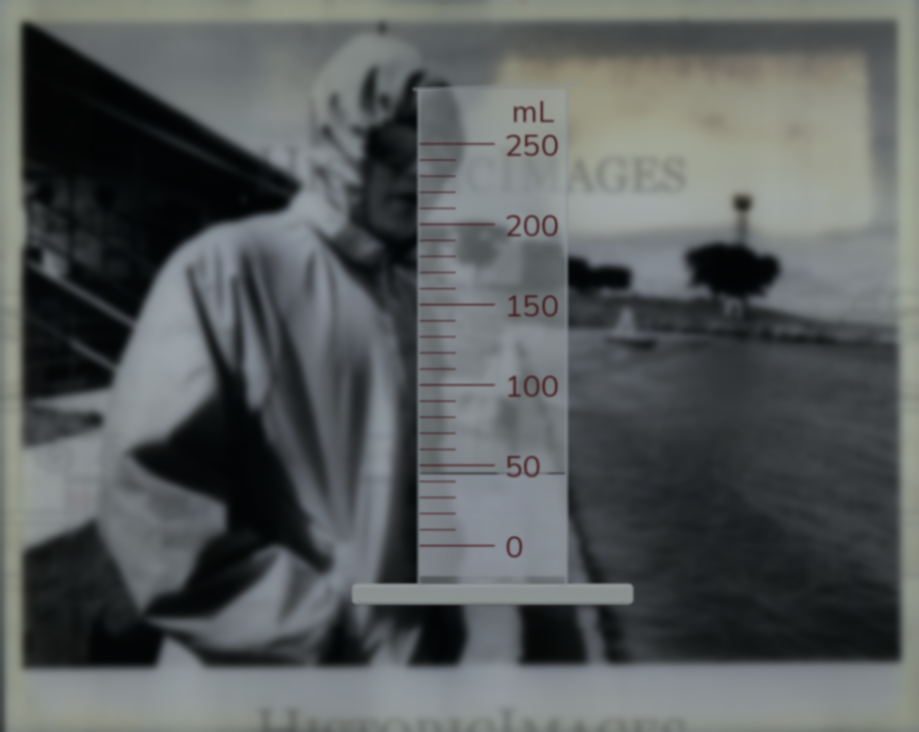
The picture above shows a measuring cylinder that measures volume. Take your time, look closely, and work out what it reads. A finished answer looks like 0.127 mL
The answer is 45 mL
